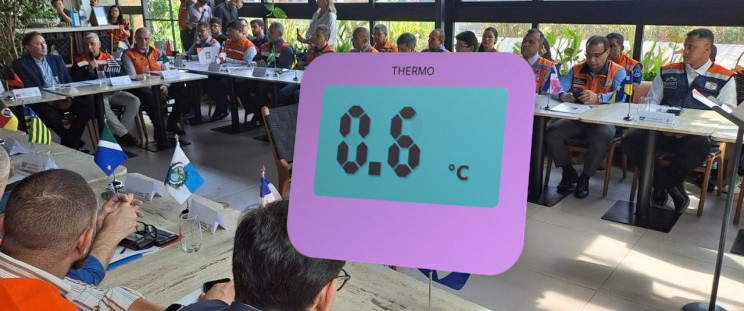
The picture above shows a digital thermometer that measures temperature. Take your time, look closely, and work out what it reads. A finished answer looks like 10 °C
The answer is 0.6 °C
